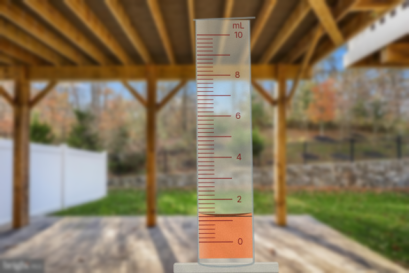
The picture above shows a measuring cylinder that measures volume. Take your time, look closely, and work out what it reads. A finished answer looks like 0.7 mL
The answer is 1.2 mL
